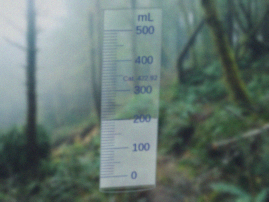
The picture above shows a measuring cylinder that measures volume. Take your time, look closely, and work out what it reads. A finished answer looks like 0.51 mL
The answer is 200 mL
